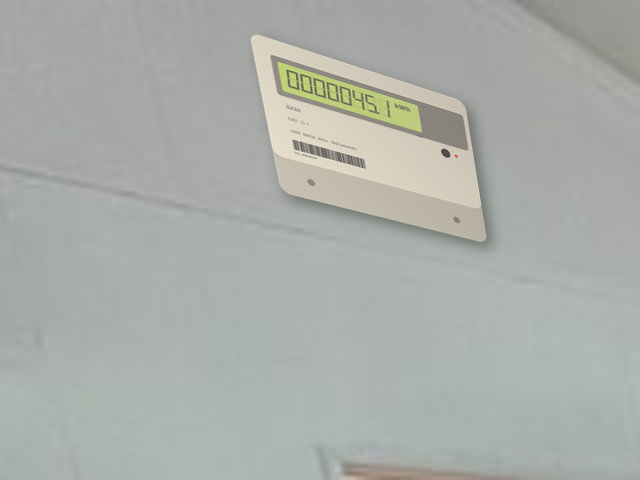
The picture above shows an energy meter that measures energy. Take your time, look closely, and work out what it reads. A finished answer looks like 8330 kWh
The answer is 45.1 kWh
